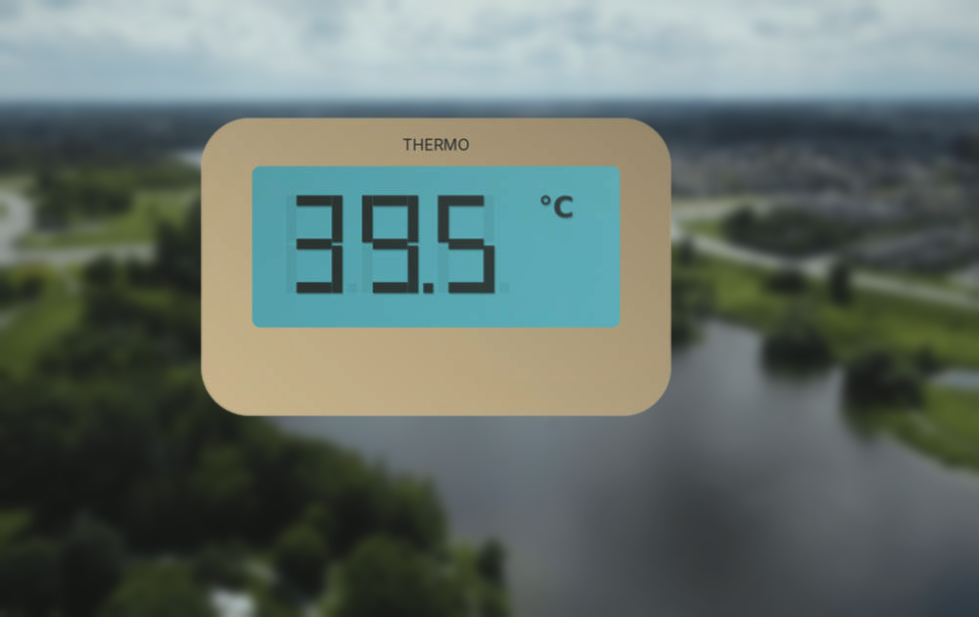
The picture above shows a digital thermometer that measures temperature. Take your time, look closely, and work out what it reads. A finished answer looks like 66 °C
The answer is 39.5 °C
